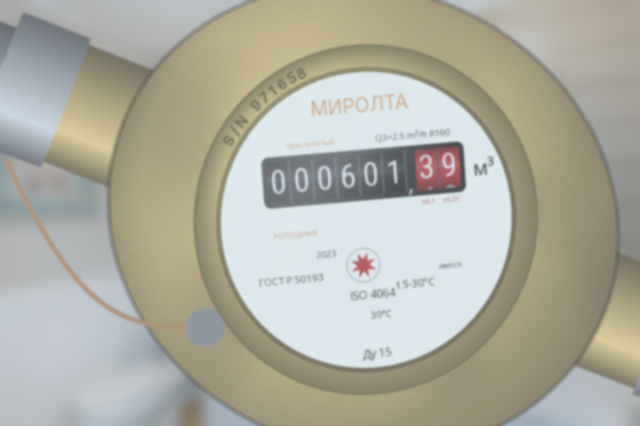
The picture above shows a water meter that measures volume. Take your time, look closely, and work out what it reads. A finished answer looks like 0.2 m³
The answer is 601.39 m³
